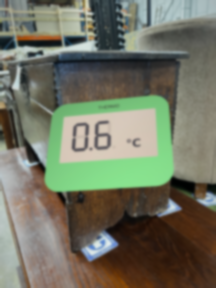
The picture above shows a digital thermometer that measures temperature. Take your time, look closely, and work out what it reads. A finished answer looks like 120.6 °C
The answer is 0.6 °C
